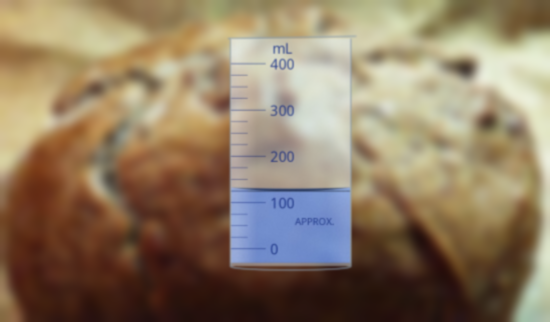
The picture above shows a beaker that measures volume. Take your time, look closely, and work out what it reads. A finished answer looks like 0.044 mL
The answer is 125 mL
